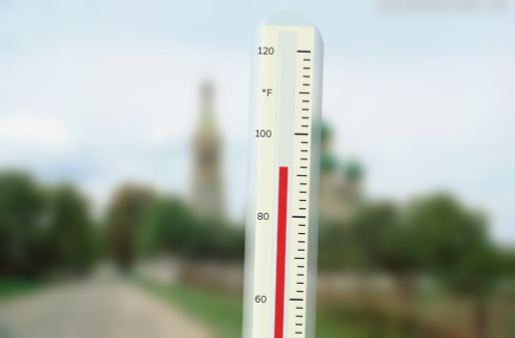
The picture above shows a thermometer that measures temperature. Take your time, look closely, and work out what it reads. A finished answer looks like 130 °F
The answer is 92 °F
